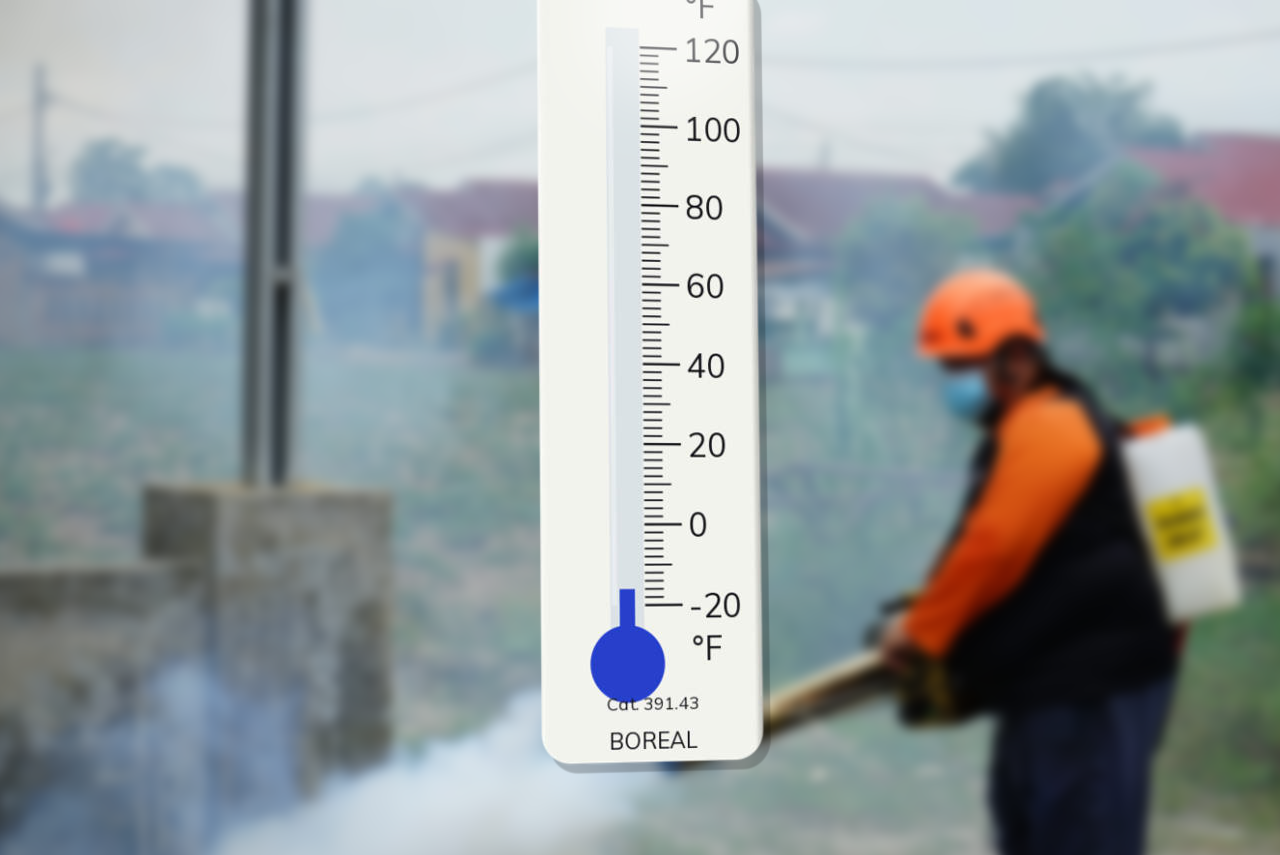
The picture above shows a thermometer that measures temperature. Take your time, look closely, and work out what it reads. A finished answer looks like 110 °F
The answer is -16 °F
